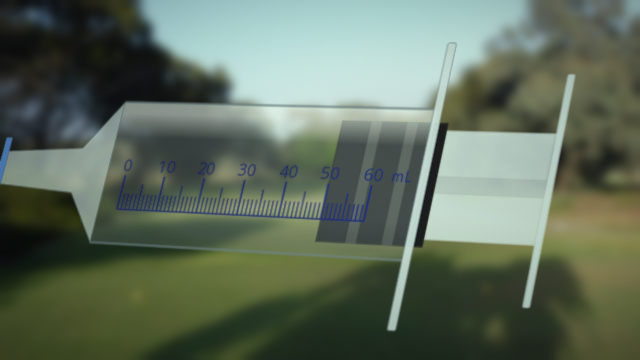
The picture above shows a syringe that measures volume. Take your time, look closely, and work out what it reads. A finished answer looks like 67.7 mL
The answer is 50 mL
